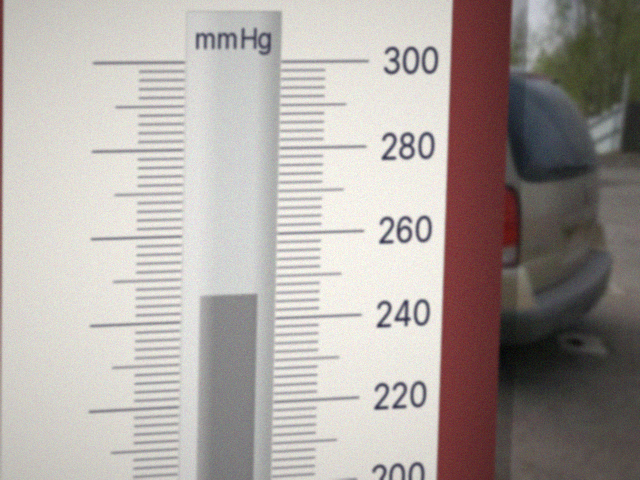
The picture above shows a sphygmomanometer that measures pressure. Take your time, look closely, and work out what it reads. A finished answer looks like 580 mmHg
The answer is 246 mmHg
